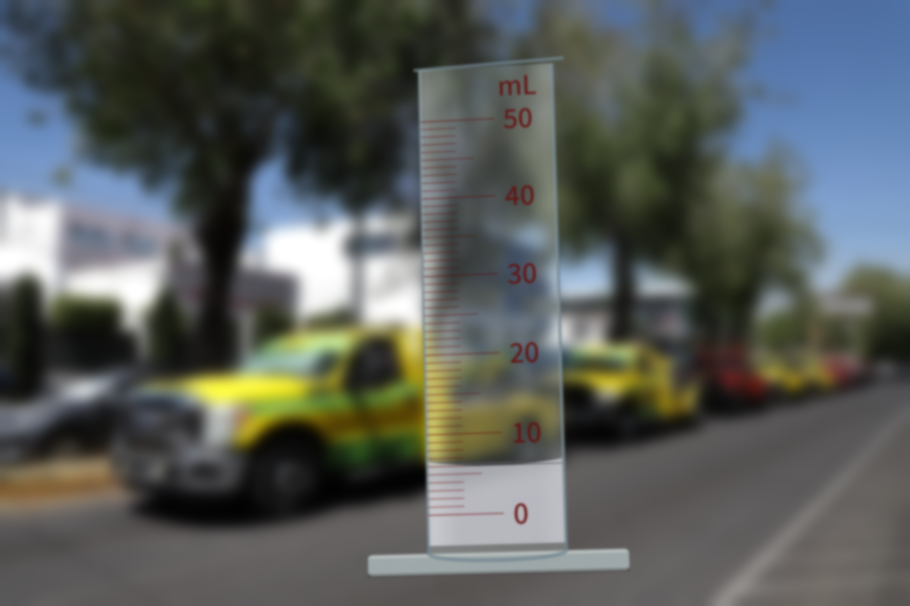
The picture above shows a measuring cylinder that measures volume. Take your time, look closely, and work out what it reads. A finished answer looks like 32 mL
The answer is 6 mL
